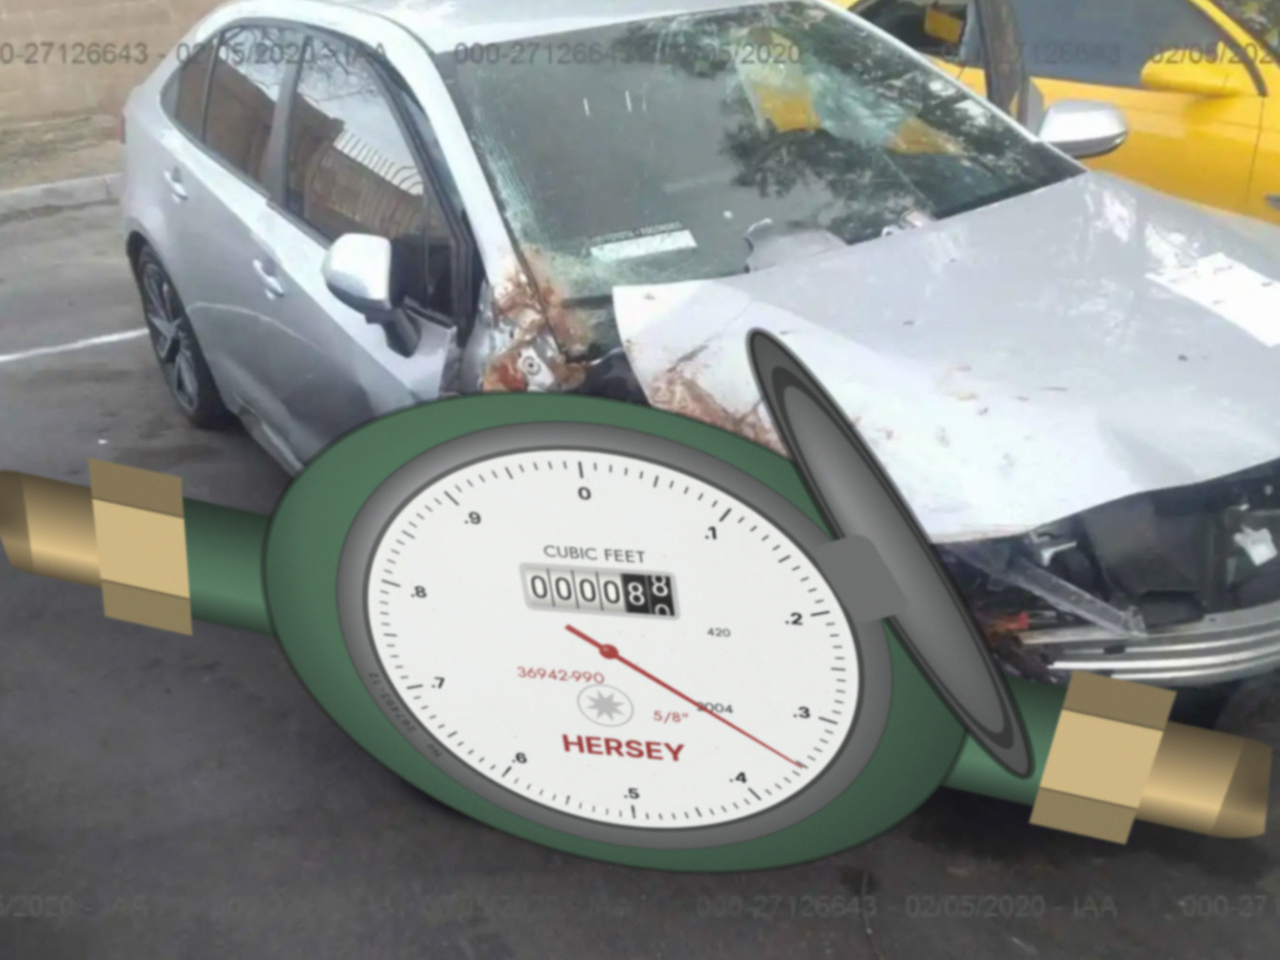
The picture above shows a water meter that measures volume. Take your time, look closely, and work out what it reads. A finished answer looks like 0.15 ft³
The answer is 88.35 ft³
